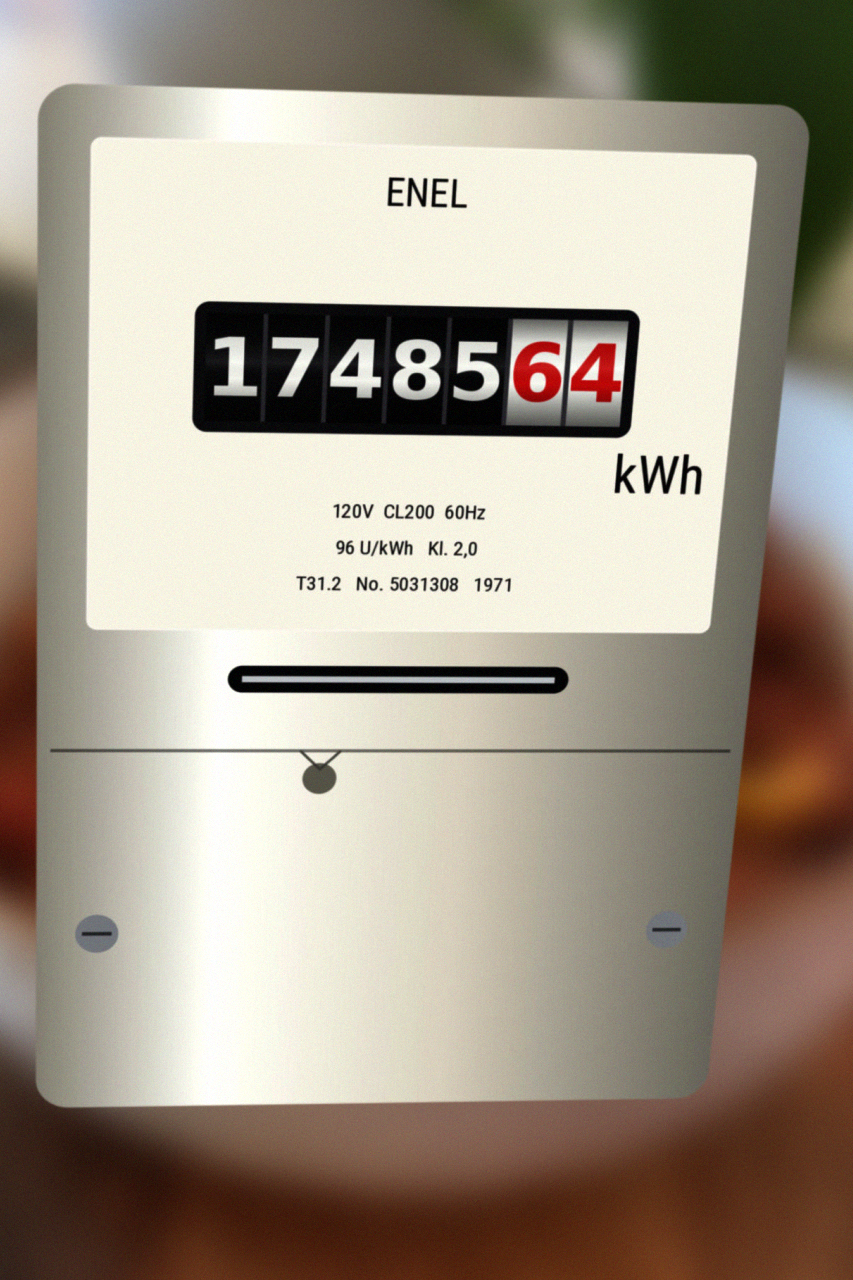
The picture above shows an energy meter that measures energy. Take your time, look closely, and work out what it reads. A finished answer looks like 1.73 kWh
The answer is 17485.64 kWh
